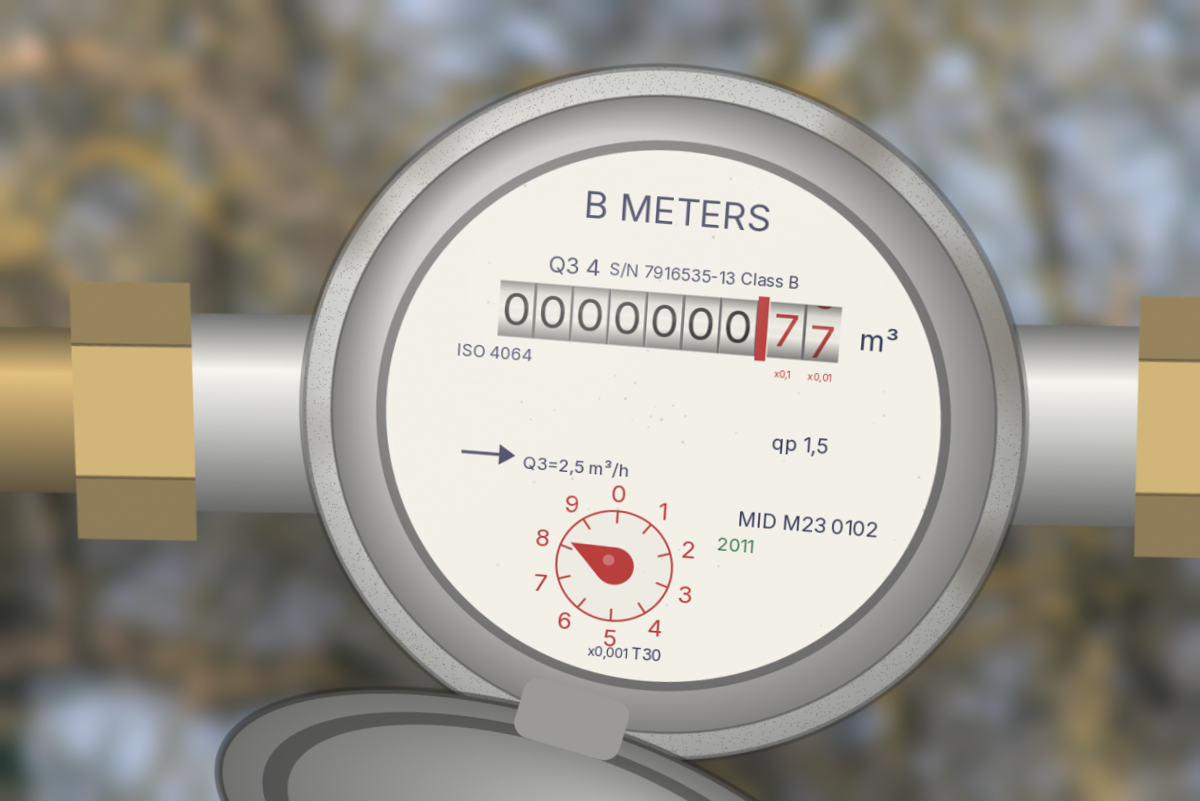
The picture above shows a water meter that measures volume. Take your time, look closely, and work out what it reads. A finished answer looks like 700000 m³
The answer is 0.768 m³
